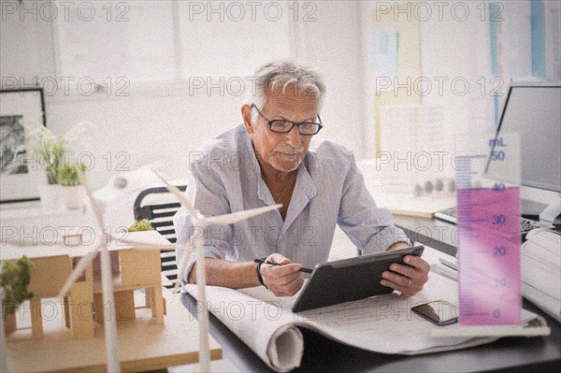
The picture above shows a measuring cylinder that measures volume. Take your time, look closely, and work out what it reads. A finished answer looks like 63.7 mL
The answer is 40 mL
